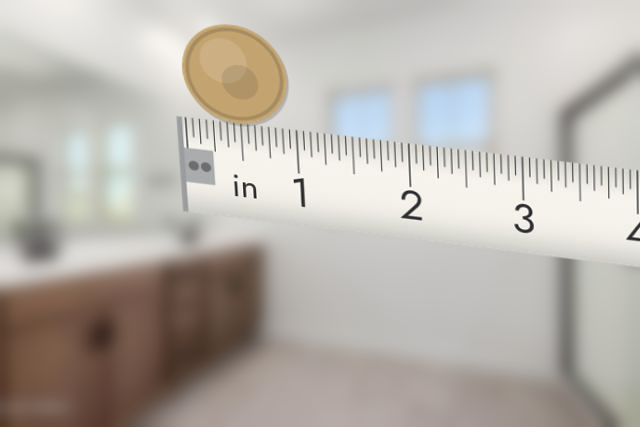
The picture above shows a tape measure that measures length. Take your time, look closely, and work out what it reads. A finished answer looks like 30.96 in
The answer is 0.9375 in
